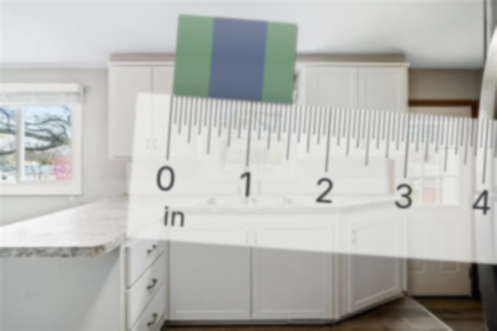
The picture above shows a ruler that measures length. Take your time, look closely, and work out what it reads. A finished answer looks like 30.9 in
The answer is 1.5 in
